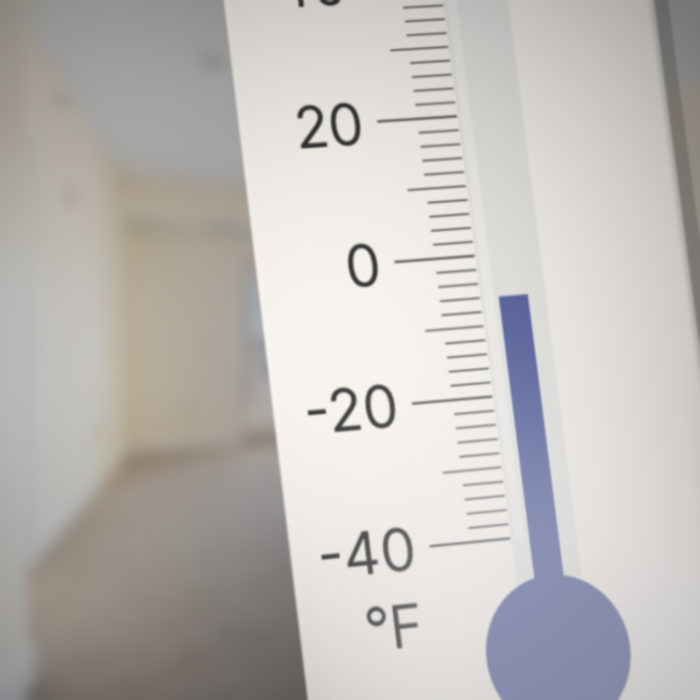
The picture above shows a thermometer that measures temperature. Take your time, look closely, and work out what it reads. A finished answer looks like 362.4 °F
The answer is -6 °F
